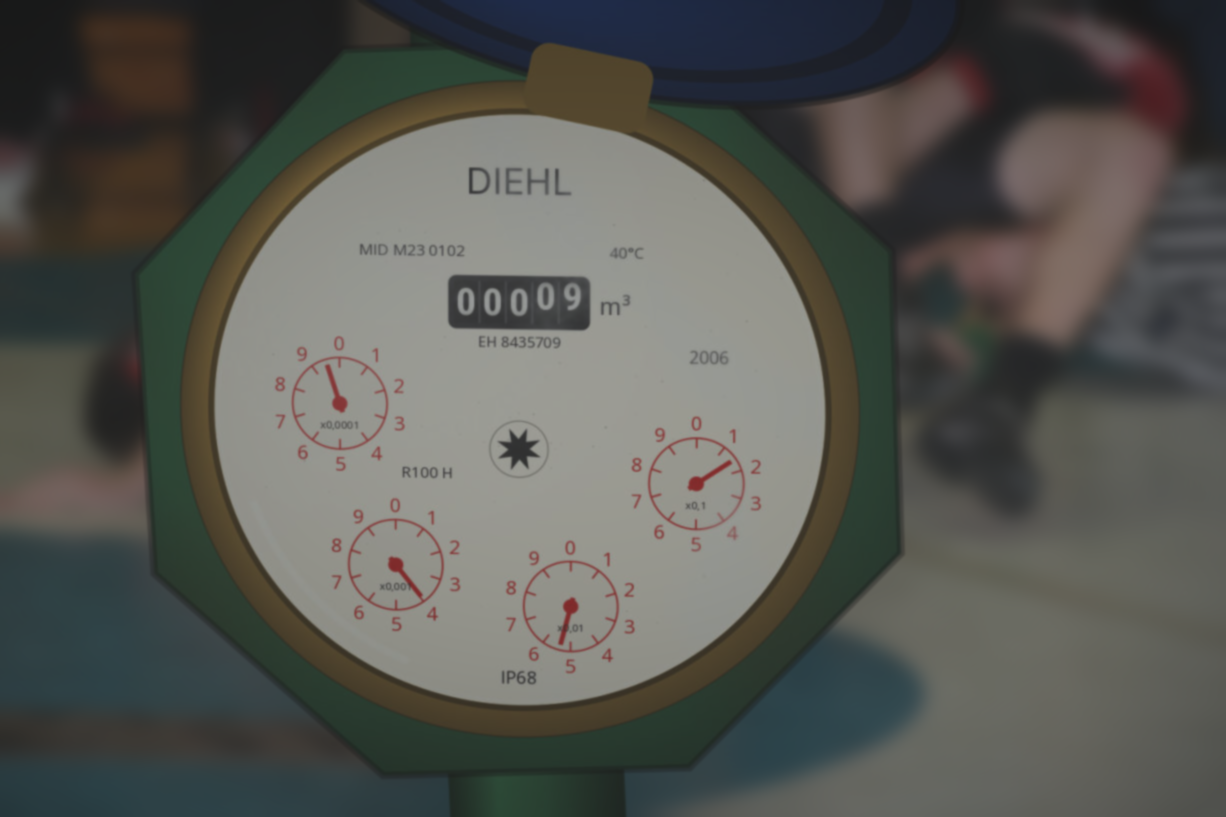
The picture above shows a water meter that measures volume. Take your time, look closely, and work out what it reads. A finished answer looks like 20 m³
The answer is 9.1539 m³
